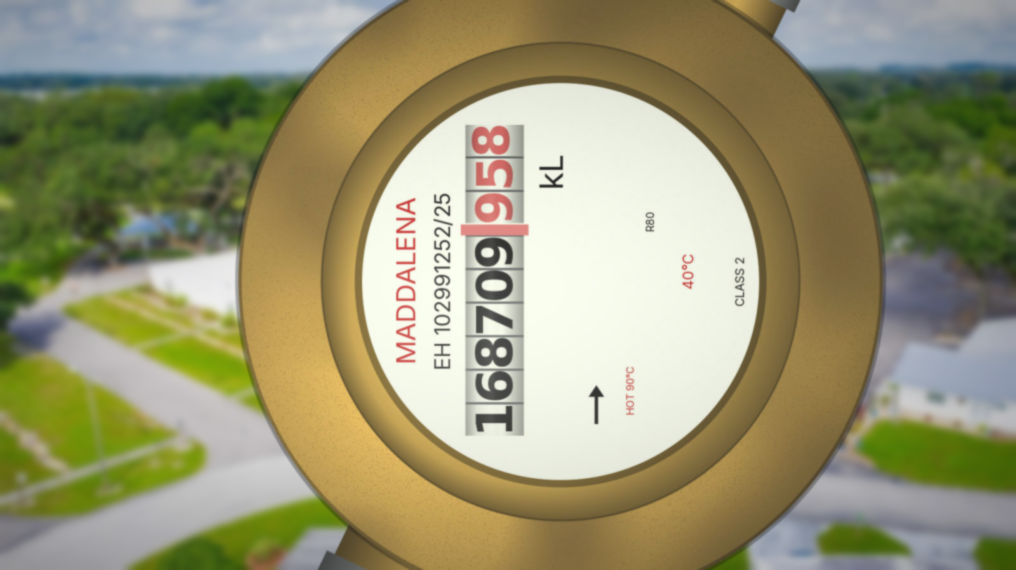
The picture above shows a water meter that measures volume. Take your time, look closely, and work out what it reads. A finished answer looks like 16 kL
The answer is 168709.958 kL
